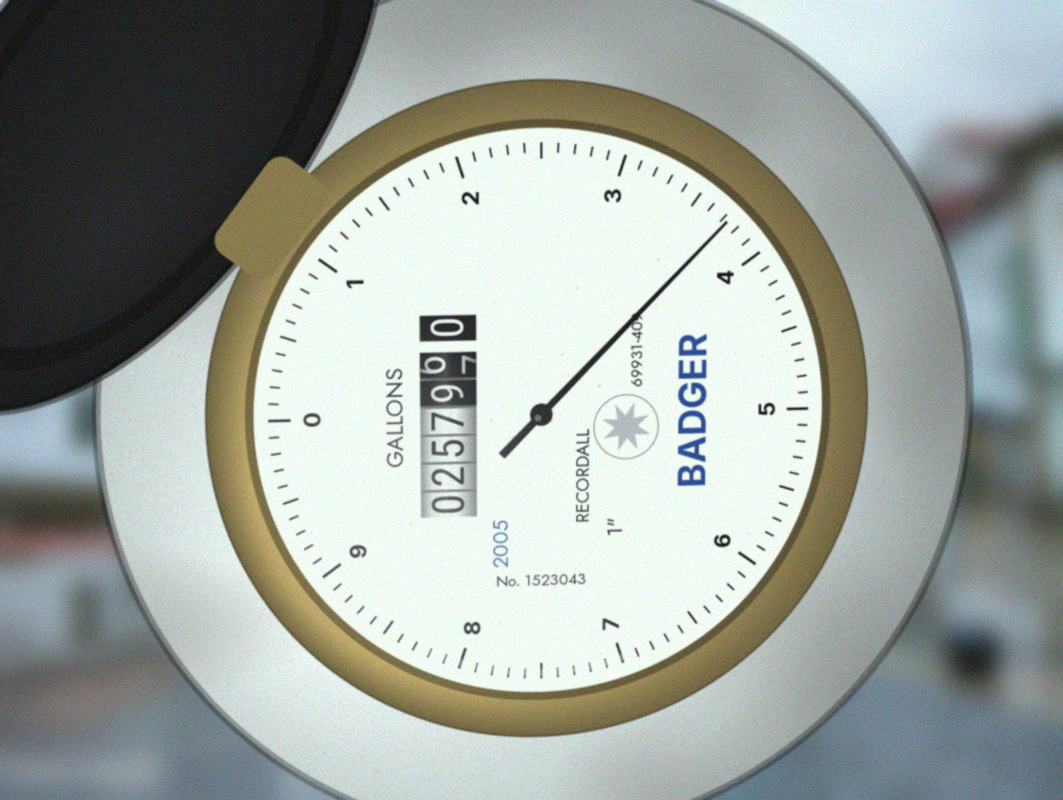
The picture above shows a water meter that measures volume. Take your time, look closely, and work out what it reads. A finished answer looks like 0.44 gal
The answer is 257963.7 gal
